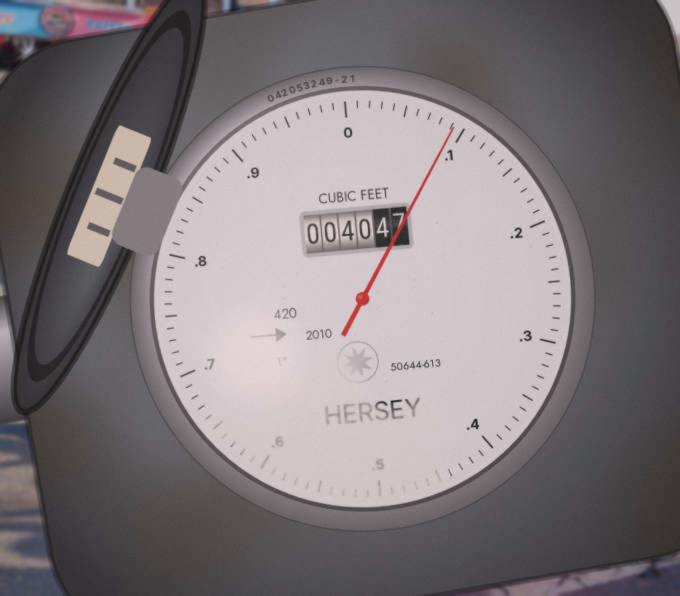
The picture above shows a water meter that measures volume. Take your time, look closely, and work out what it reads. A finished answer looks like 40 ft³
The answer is 4047.09 ft³
